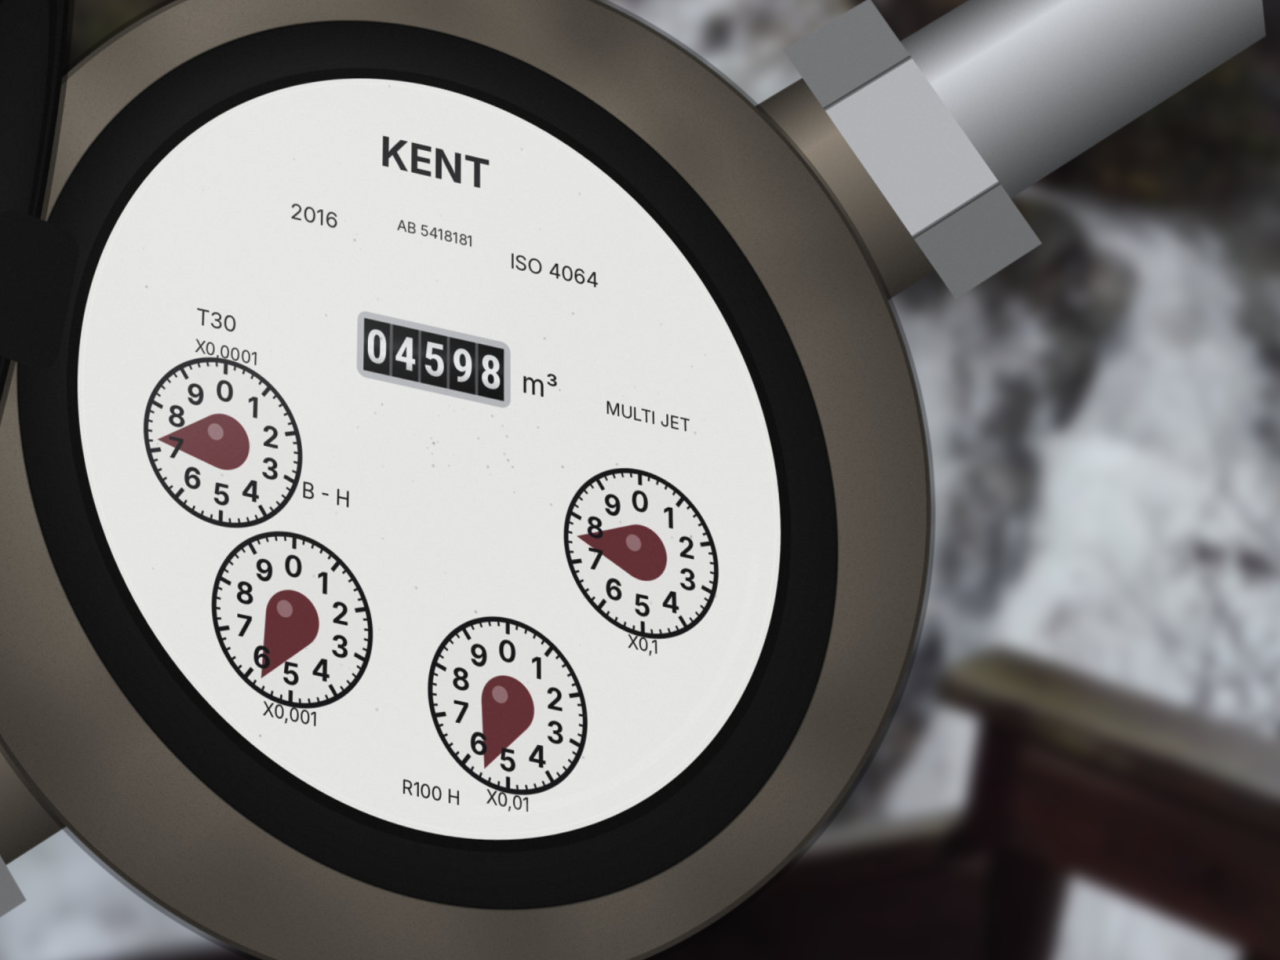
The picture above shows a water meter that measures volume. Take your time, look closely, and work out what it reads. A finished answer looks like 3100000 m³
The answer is 4598.7557 m³
